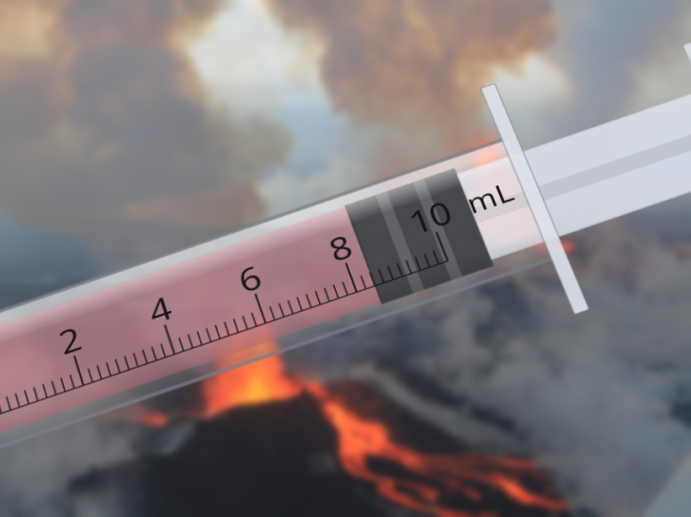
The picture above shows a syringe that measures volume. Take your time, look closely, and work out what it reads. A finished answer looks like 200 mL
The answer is 8.4 mL
